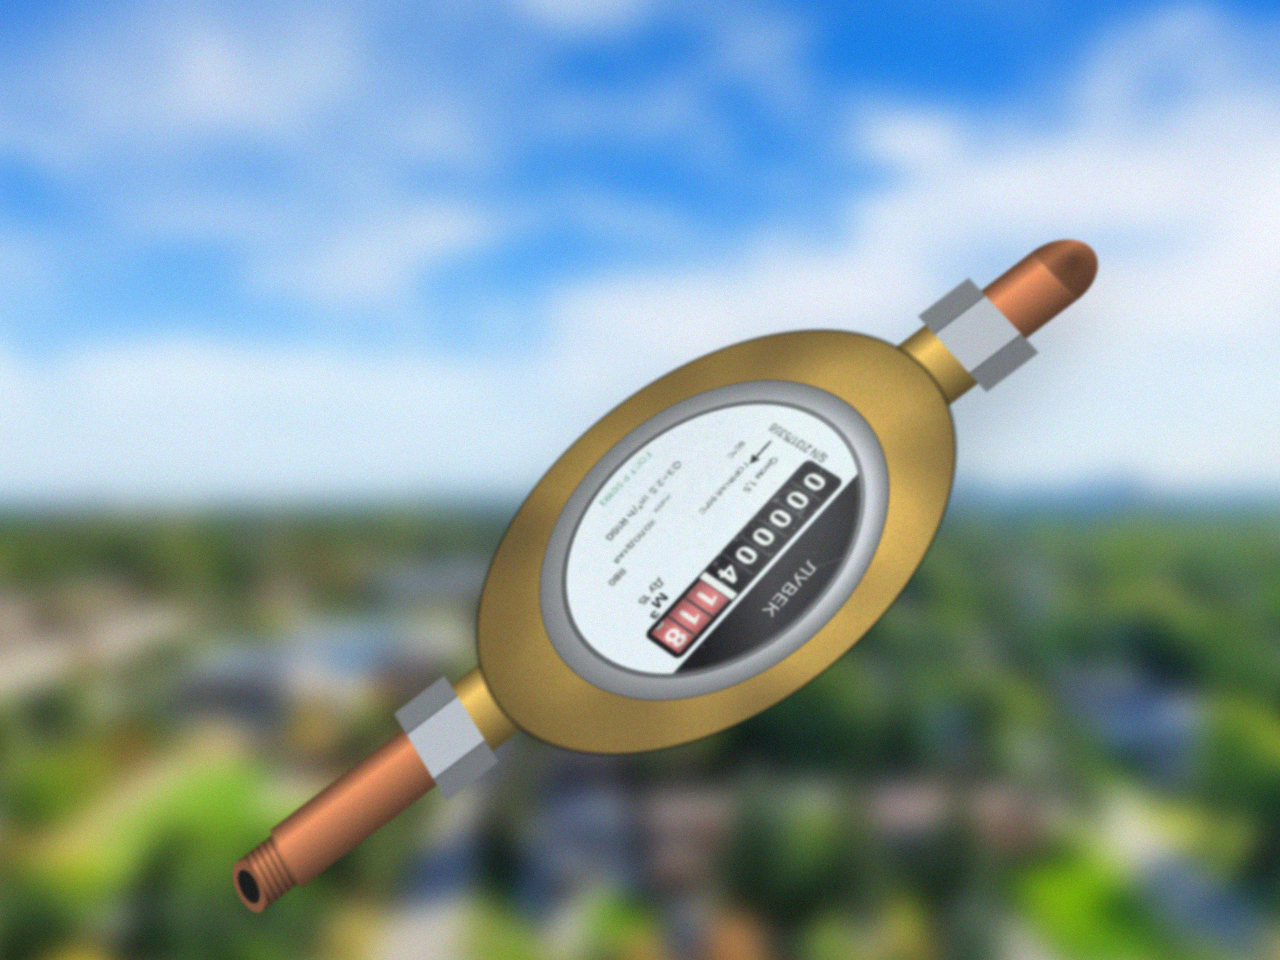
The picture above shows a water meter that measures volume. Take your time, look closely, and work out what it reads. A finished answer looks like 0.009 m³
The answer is 4.118 m³
